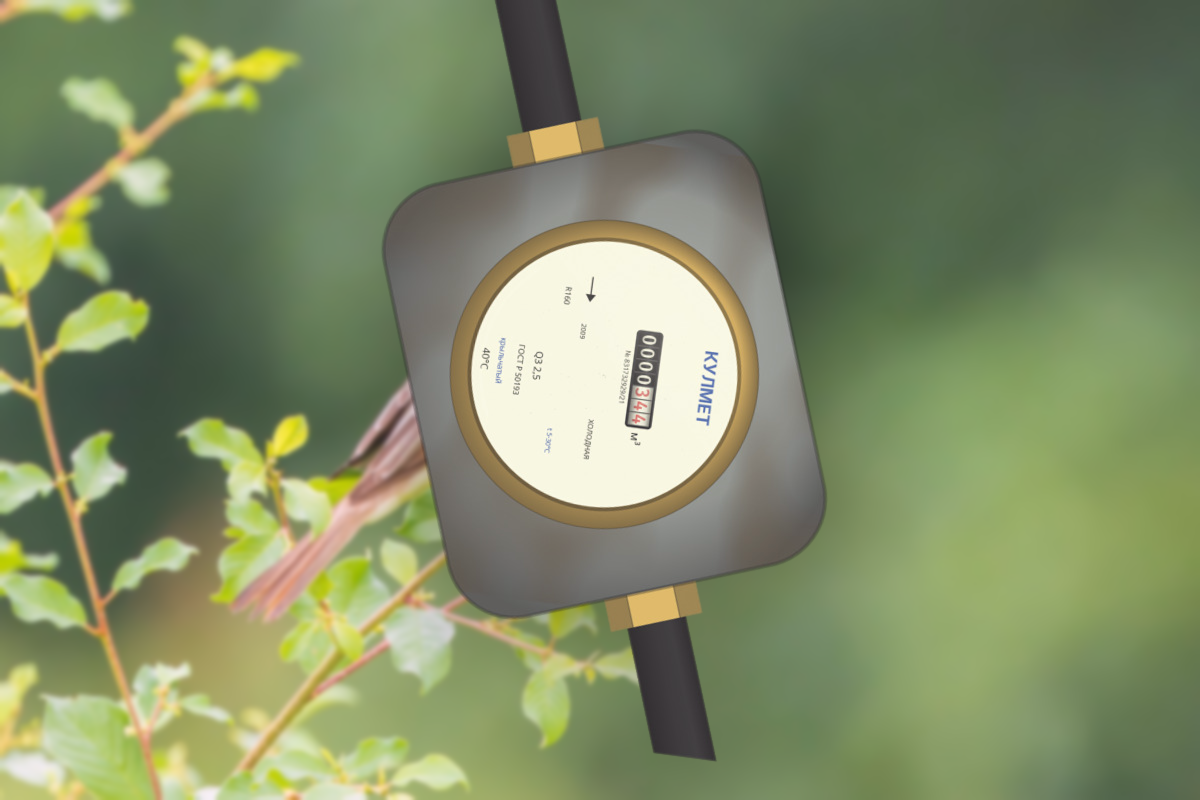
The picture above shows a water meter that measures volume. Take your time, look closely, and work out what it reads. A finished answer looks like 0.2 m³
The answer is 0.344 m³
